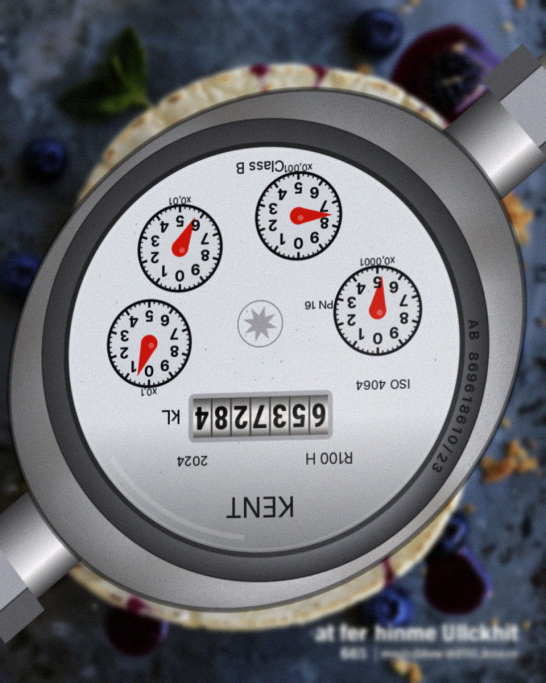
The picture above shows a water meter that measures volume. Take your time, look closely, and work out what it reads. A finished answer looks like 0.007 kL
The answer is 6537284.0575 kL
